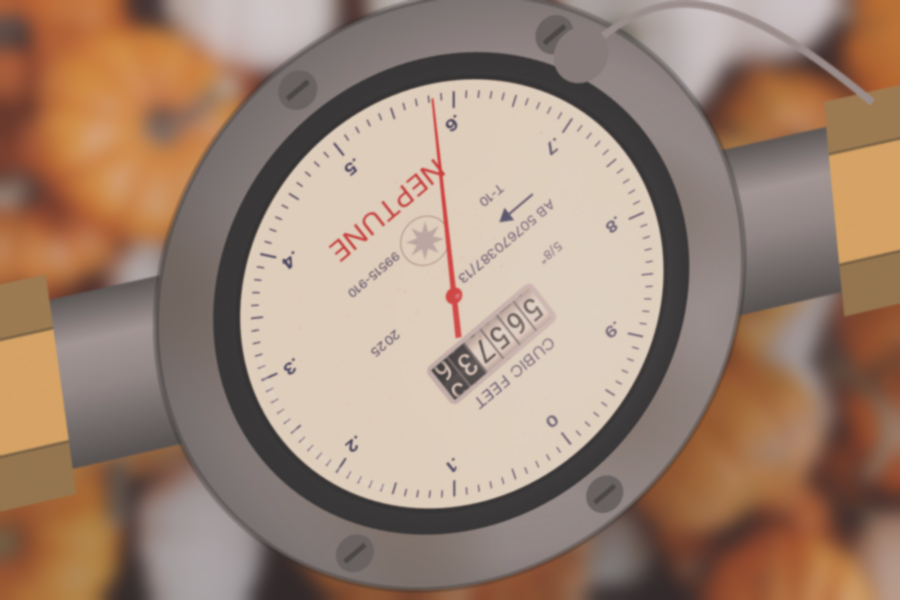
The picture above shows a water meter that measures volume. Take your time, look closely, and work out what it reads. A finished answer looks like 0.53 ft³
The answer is 565735.58 ft³
